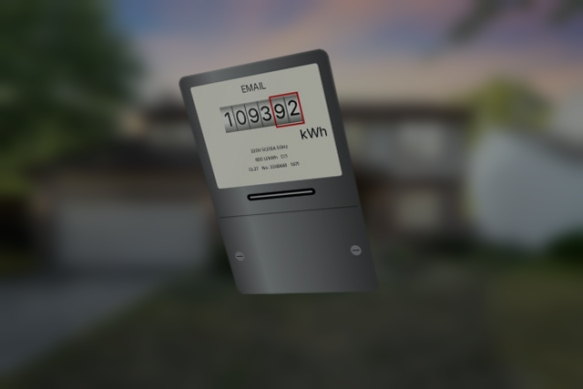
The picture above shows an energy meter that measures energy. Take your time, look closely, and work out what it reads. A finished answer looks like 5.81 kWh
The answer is 1093.92 kWh
